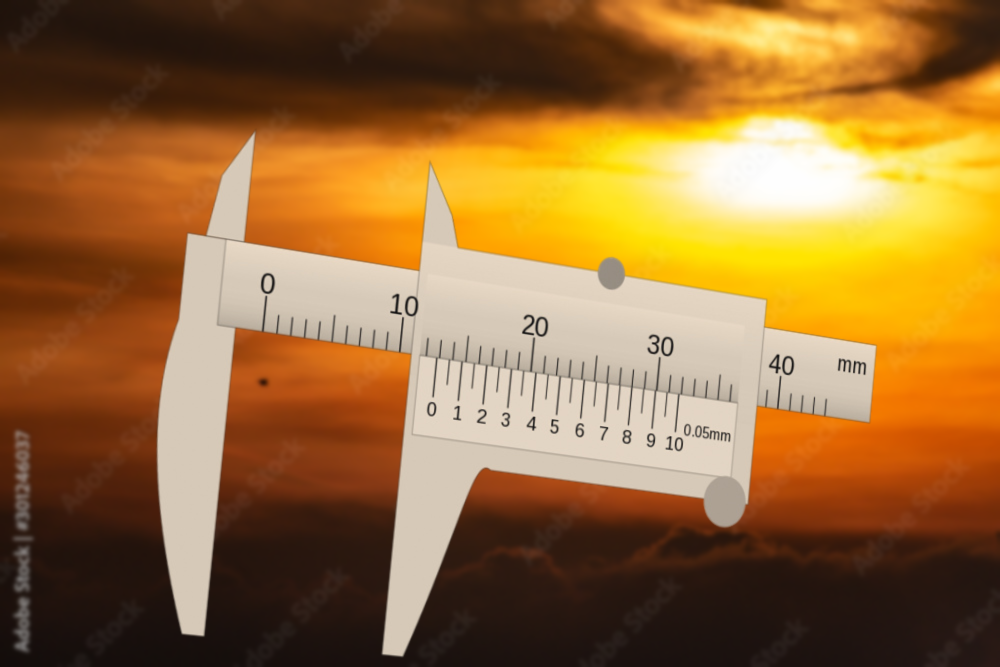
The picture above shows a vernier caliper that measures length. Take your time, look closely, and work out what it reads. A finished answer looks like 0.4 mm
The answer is 12.8 mm
